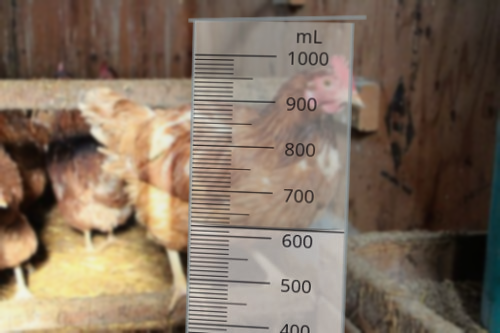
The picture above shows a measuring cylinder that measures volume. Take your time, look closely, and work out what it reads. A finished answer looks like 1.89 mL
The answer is 620 mL
